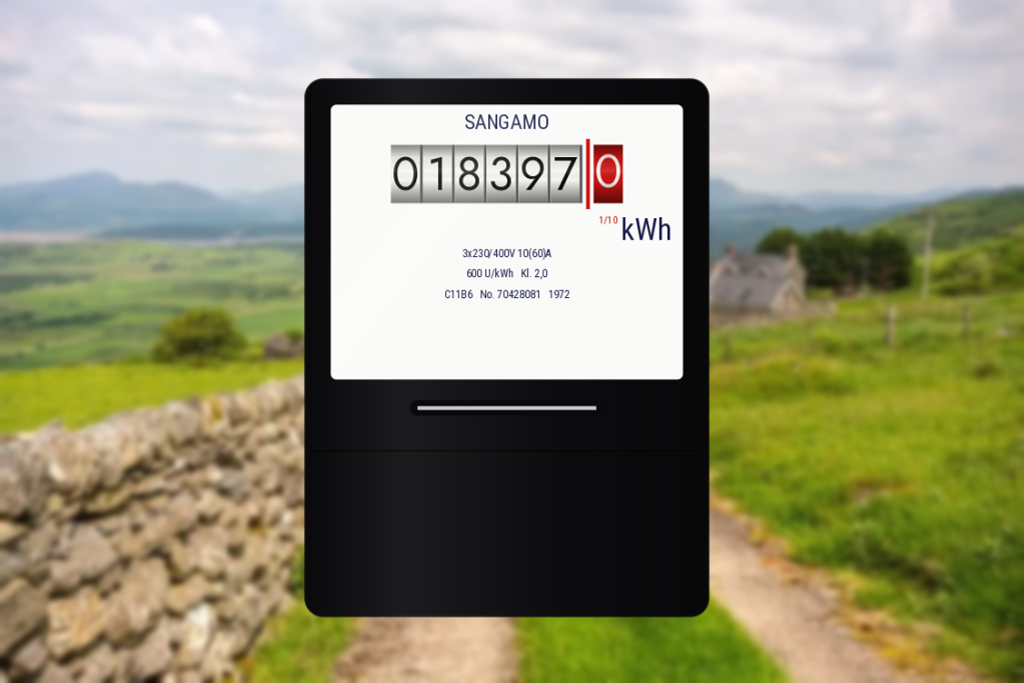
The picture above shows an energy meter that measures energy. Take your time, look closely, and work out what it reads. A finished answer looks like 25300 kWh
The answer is 18397.0 kWh
